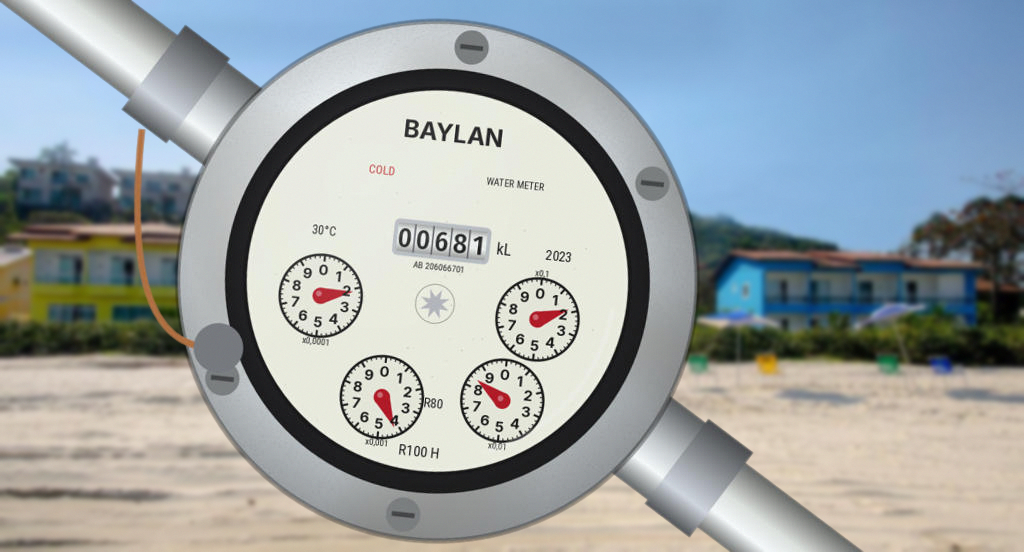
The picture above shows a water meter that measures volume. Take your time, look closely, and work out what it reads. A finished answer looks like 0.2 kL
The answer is 681.1842 kL
